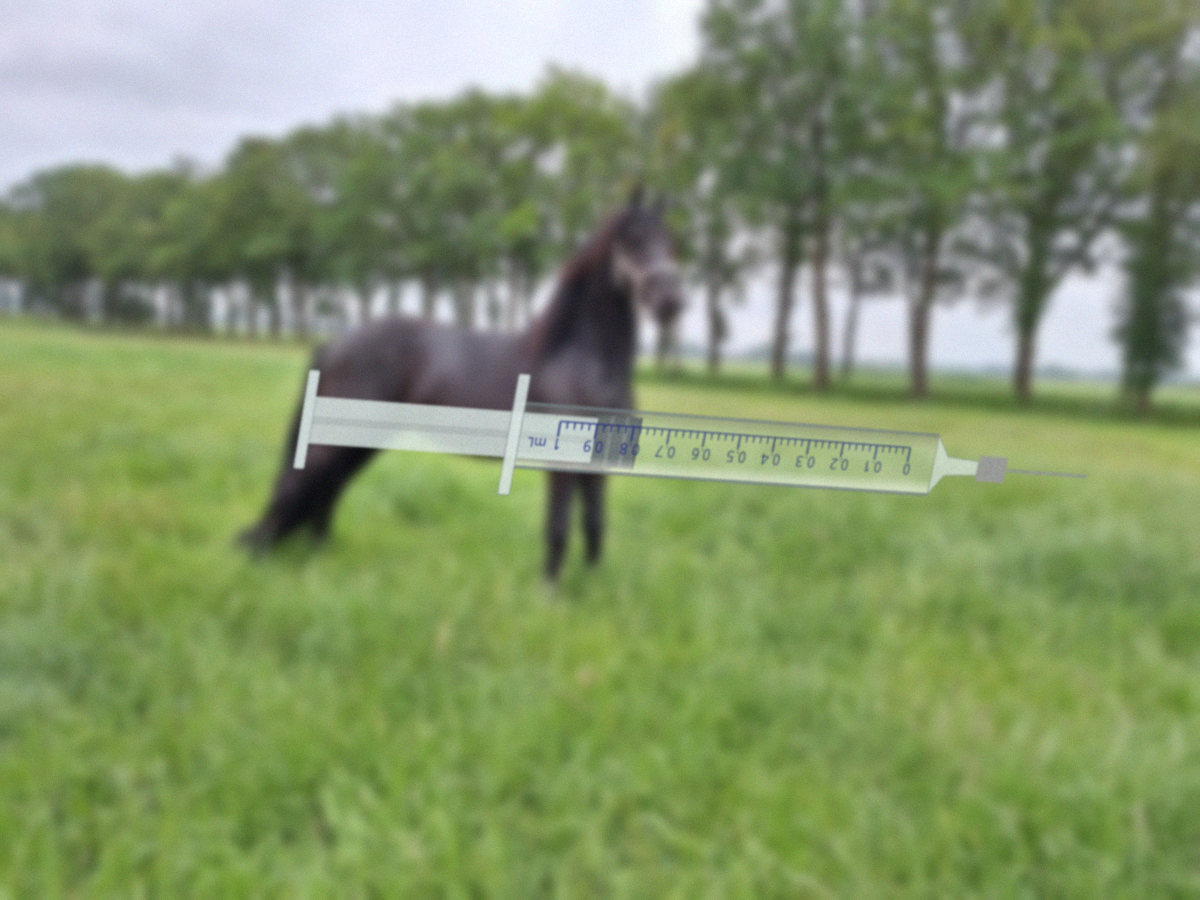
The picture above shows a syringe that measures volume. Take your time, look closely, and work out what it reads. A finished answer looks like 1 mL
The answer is 0.78 mL
